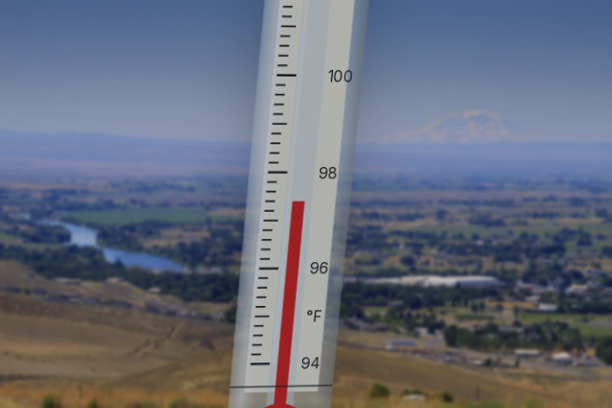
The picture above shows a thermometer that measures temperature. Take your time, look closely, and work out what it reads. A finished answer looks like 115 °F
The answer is 97.4 °F
